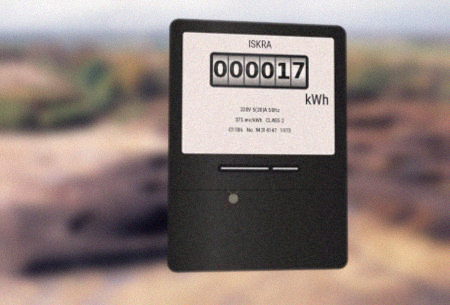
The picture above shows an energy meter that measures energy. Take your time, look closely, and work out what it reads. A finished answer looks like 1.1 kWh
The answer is 17 kWh
